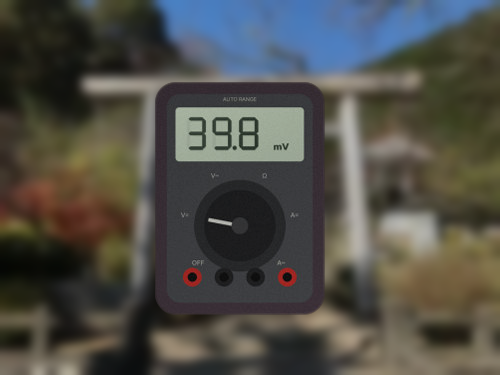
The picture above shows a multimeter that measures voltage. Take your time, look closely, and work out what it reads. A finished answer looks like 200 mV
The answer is 39.8 mV
